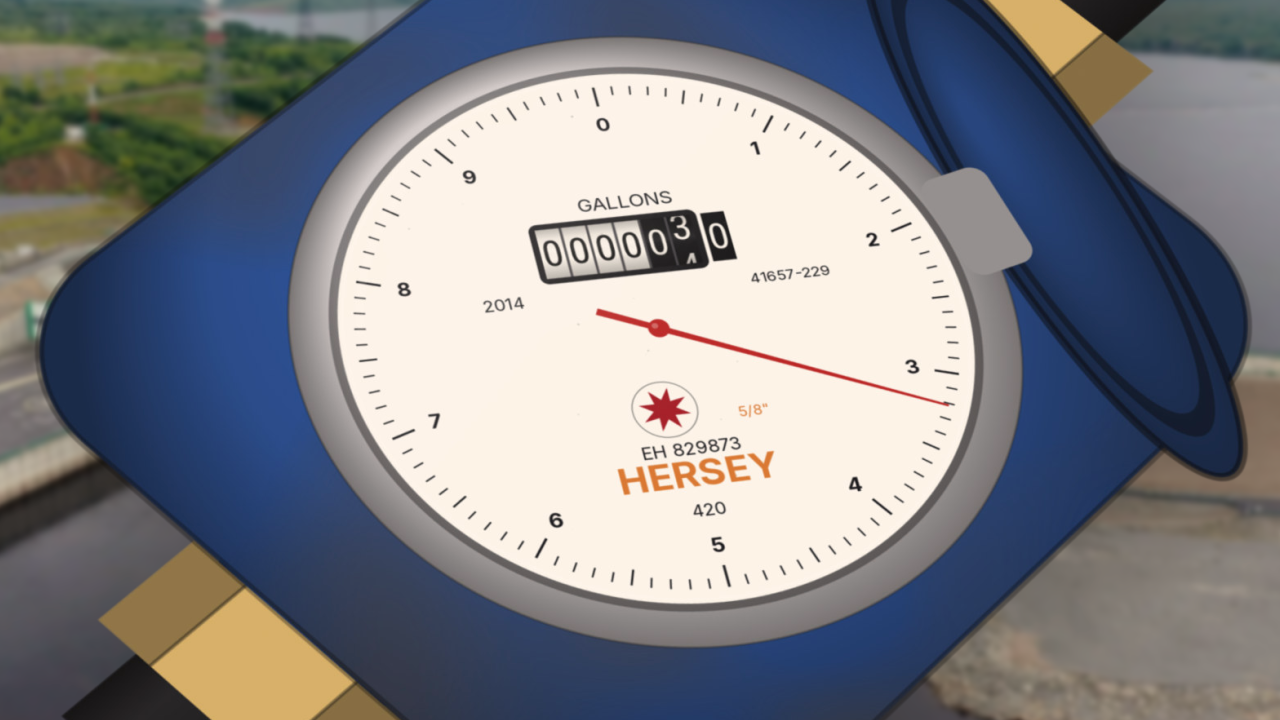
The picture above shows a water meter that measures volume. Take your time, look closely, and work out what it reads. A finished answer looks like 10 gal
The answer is 33.2 gal
